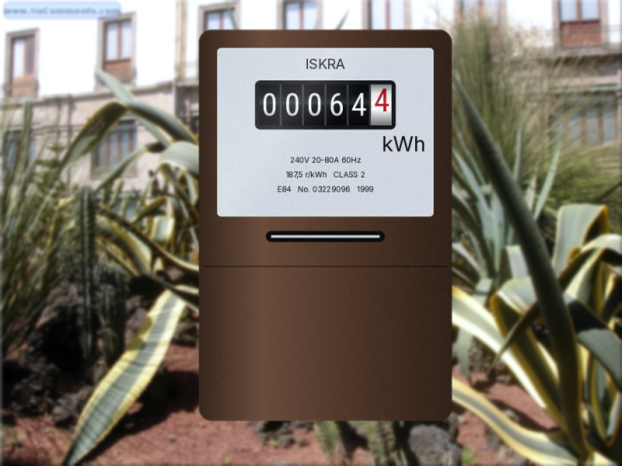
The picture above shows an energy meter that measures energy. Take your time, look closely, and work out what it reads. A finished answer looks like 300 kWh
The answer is 64.4 kWh
